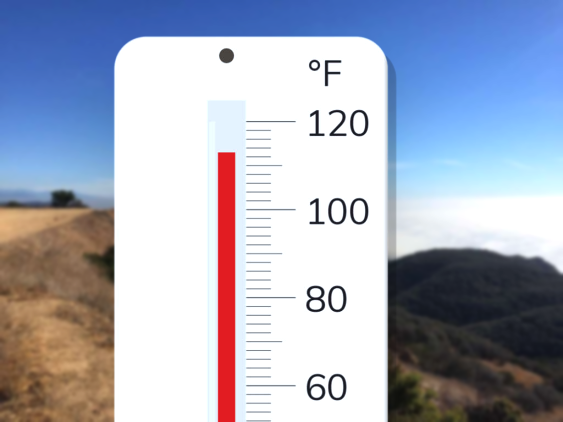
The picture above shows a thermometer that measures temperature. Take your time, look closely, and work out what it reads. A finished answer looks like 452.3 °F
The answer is 113 °F
